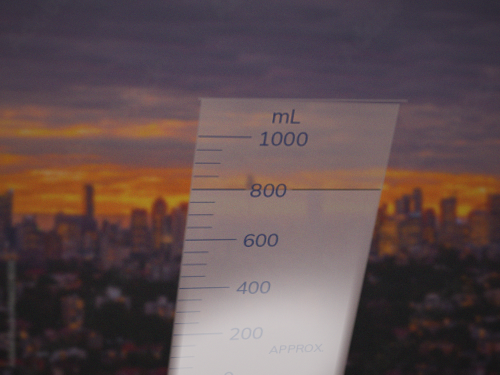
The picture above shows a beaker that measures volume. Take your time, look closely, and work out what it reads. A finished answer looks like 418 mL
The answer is 800 mL
